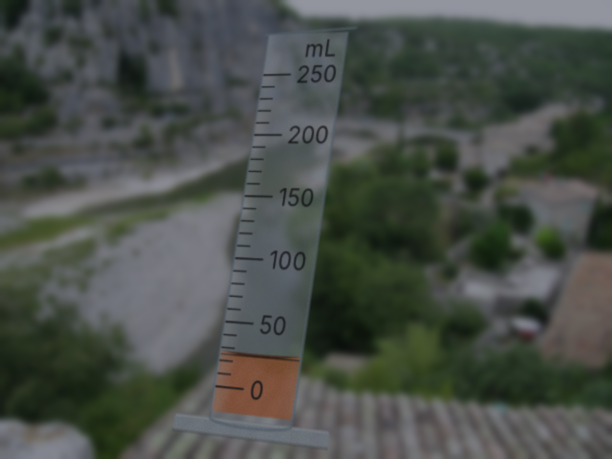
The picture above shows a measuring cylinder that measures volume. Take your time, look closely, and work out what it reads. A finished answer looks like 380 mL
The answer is 25 mL
